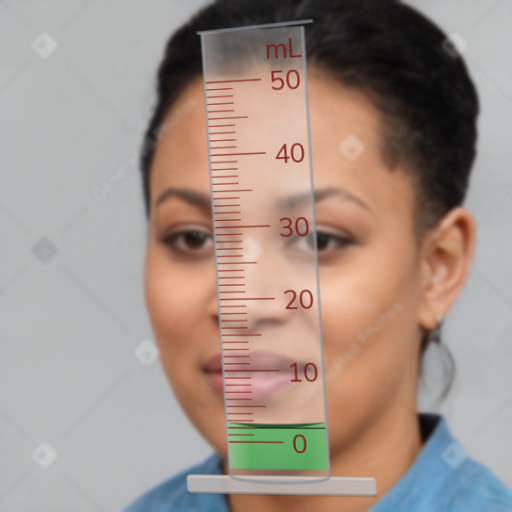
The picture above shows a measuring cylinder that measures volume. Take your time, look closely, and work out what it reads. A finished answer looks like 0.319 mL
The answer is 2 mL
